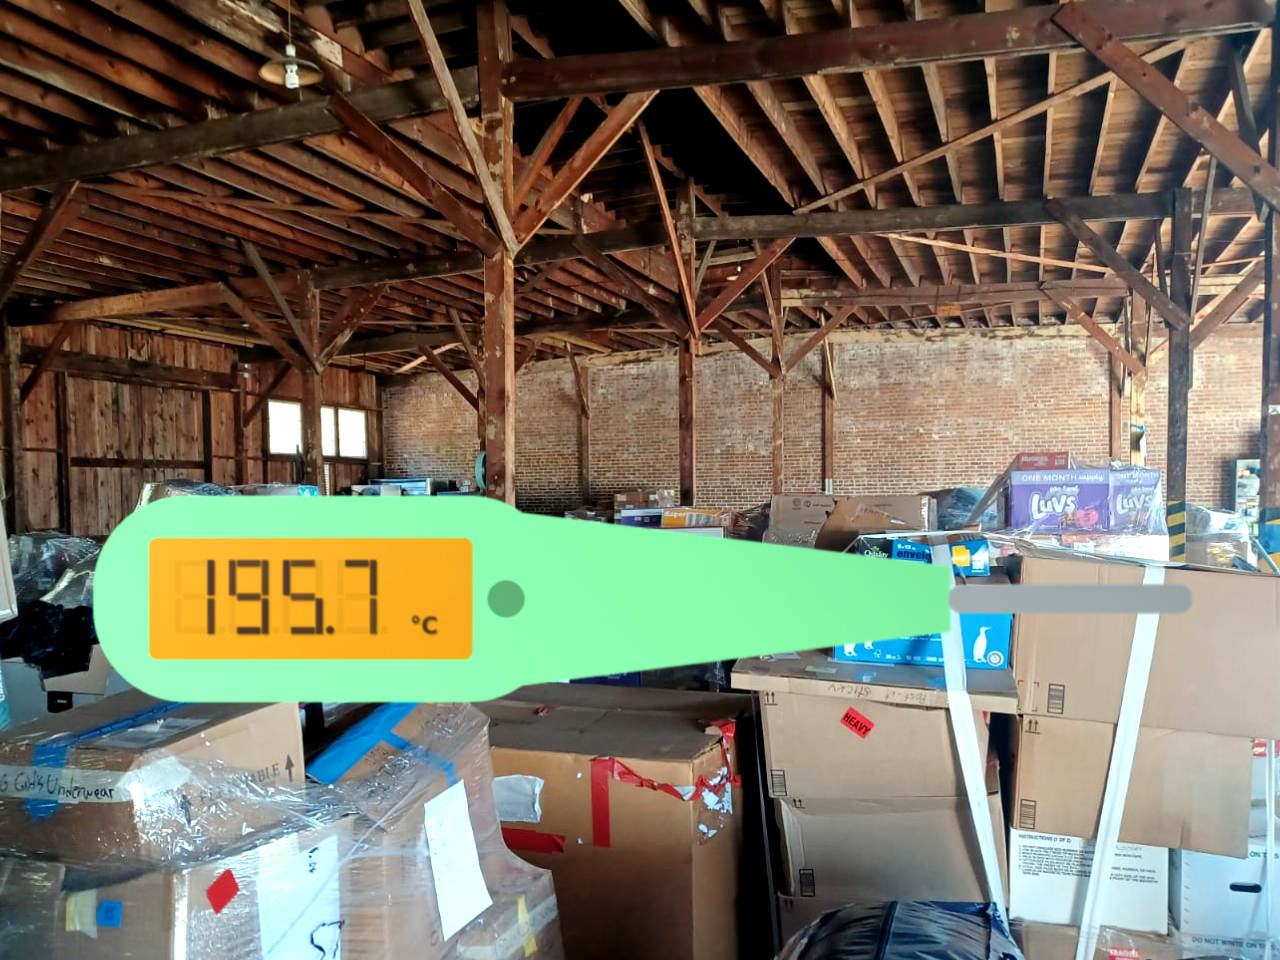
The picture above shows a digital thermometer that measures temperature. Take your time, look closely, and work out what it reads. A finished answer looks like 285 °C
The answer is 195.7 °C
